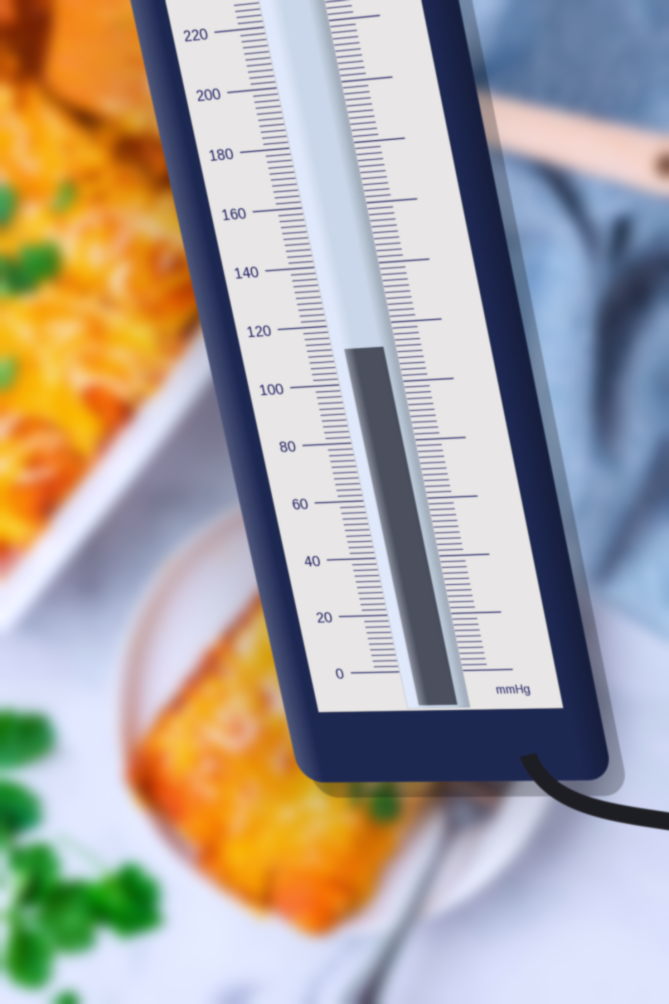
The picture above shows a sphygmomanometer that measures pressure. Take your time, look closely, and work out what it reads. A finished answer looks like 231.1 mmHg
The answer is 112 mmHg
